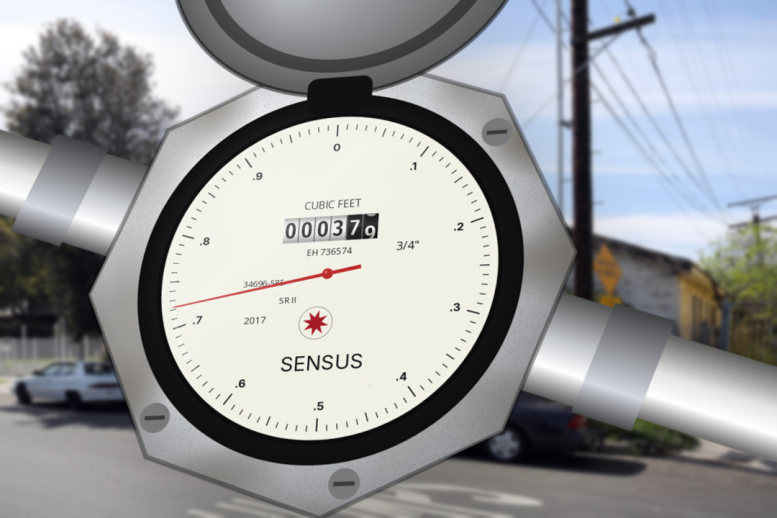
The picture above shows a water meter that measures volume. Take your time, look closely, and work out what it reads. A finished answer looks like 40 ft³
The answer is 378.72 ft³
